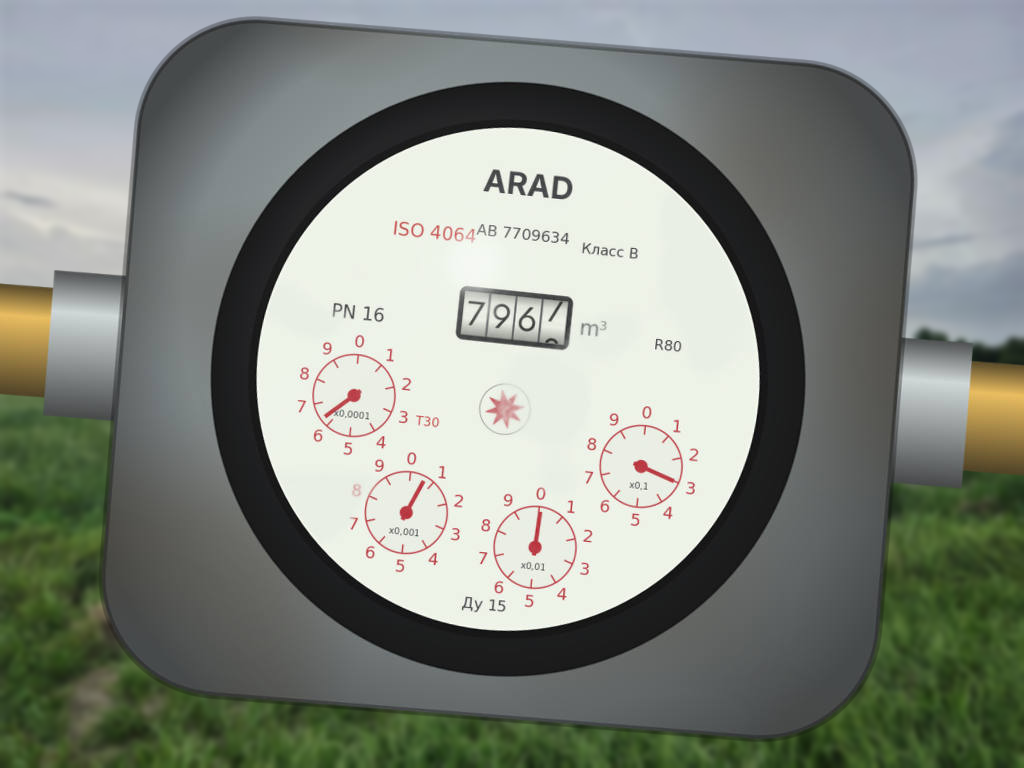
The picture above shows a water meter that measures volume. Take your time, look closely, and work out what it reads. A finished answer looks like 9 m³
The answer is 7967.3006 m³
